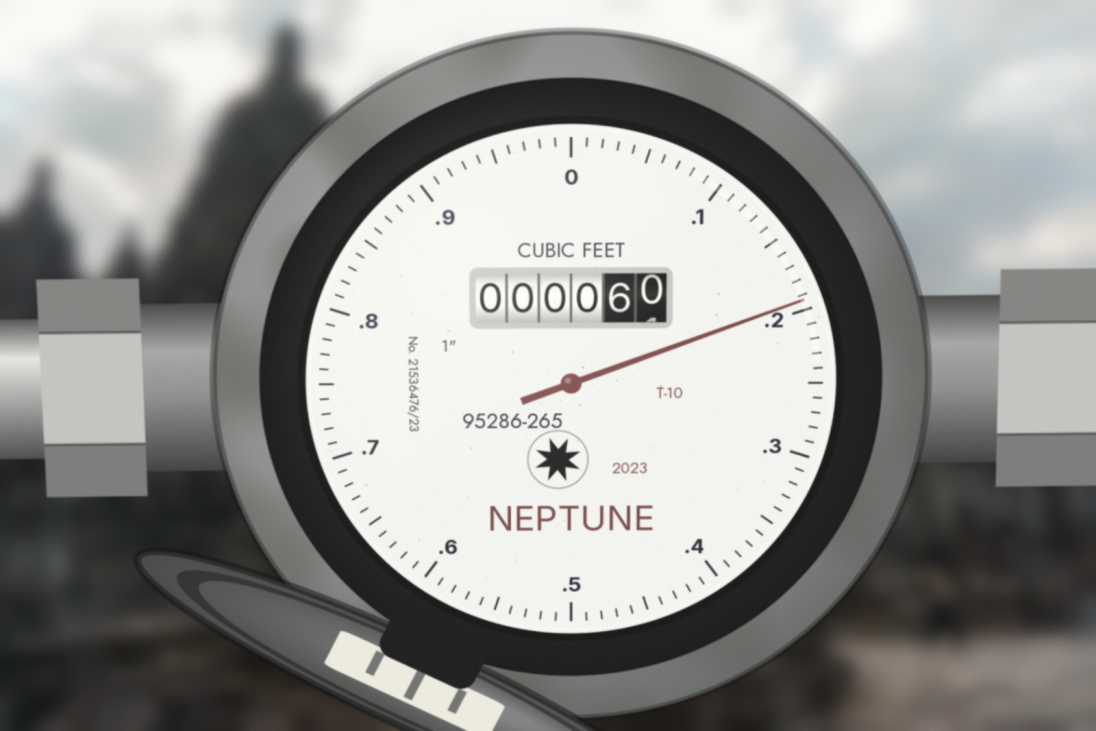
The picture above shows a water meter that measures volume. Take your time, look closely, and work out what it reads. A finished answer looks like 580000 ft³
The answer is 60.19 ft³
